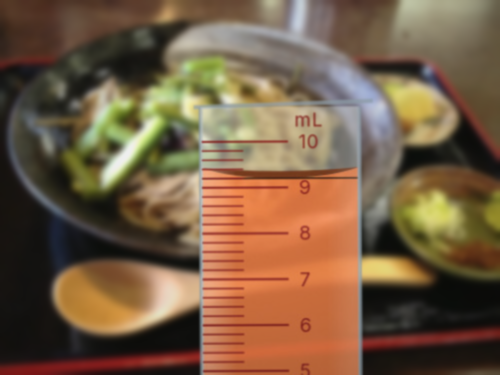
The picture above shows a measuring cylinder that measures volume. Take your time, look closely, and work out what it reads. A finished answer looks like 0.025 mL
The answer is 9.2 mL
